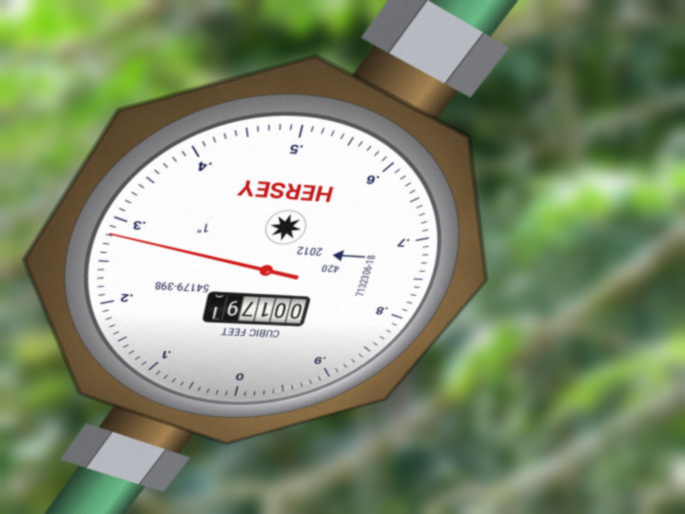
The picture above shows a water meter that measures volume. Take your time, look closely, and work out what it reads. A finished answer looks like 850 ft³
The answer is 1791.28 ft³
